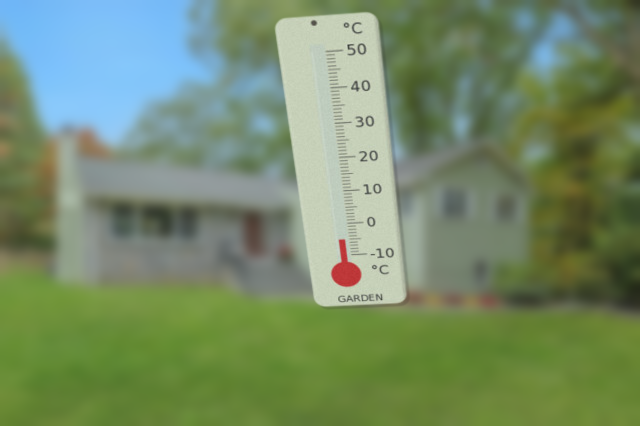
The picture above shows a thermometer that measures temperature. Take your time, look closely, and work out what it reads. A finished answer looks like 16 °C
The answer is -5 °C
